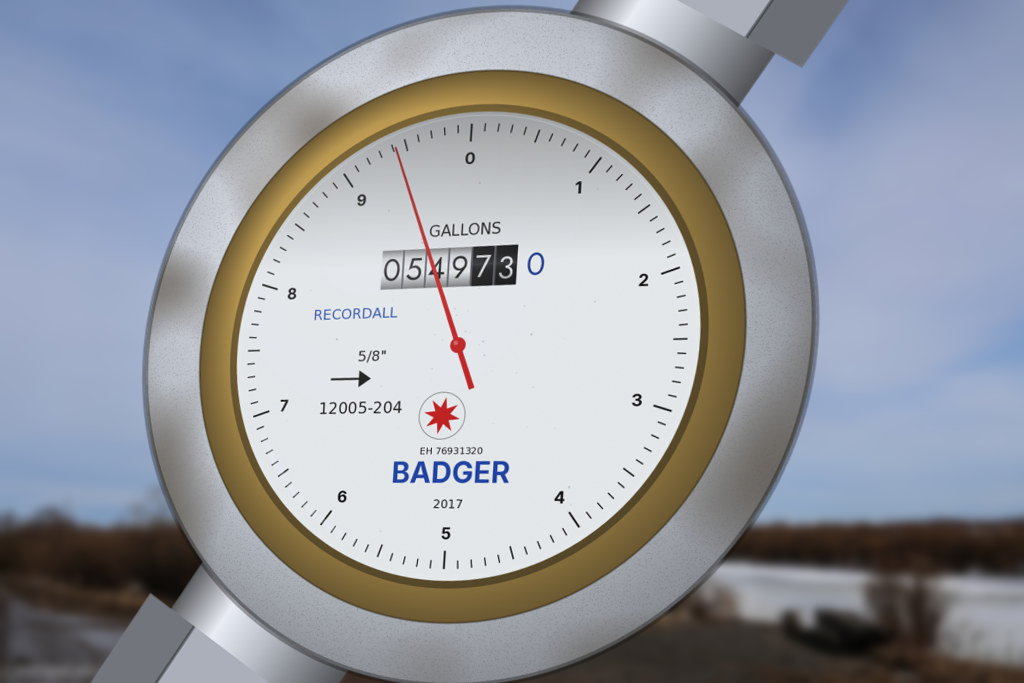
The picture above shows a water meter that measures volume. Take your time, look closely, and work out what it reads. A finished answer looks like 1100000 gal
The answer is 549729.4 gal
